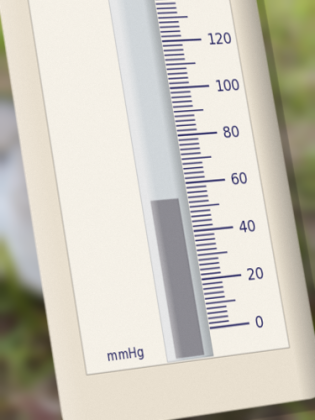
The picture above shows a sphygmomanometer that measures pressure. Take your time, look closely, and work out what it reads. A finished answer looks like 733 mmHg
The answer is 54 mmHg
